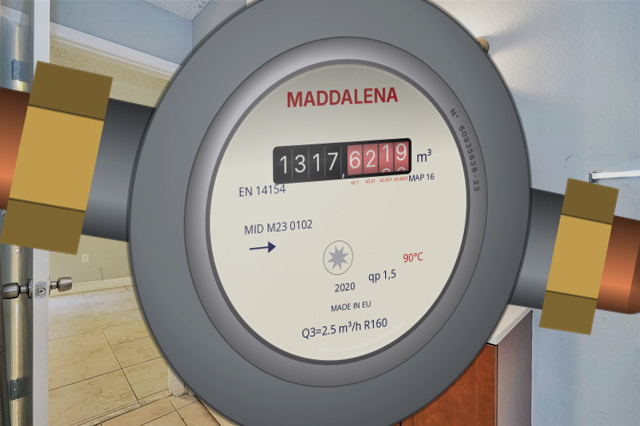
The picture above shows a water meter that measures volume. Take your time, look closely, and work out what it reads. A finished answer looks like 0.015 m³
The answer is 1317.6219 m³
